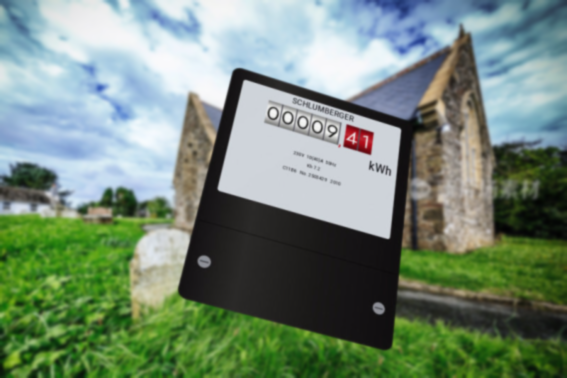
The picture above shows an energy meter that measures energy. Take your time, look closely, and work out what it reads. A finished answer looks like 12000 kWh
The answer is 9.41 kWh
